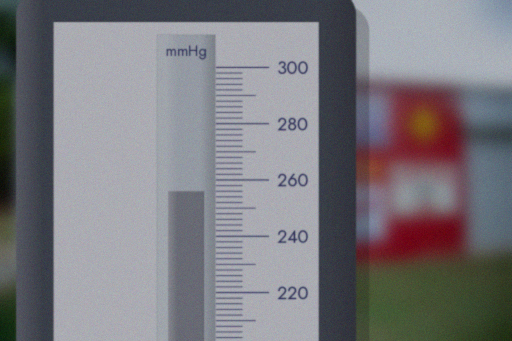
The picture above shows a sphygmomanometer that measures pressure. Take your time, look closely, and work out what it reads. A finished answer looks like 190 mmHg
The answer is 256 mmHg
